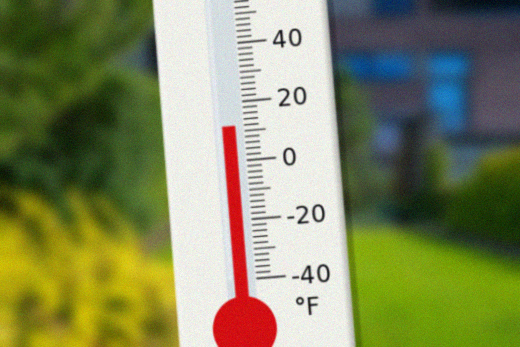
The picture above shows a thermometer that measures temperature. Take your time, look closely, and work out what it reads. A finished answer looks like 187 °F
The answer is 12 °F
